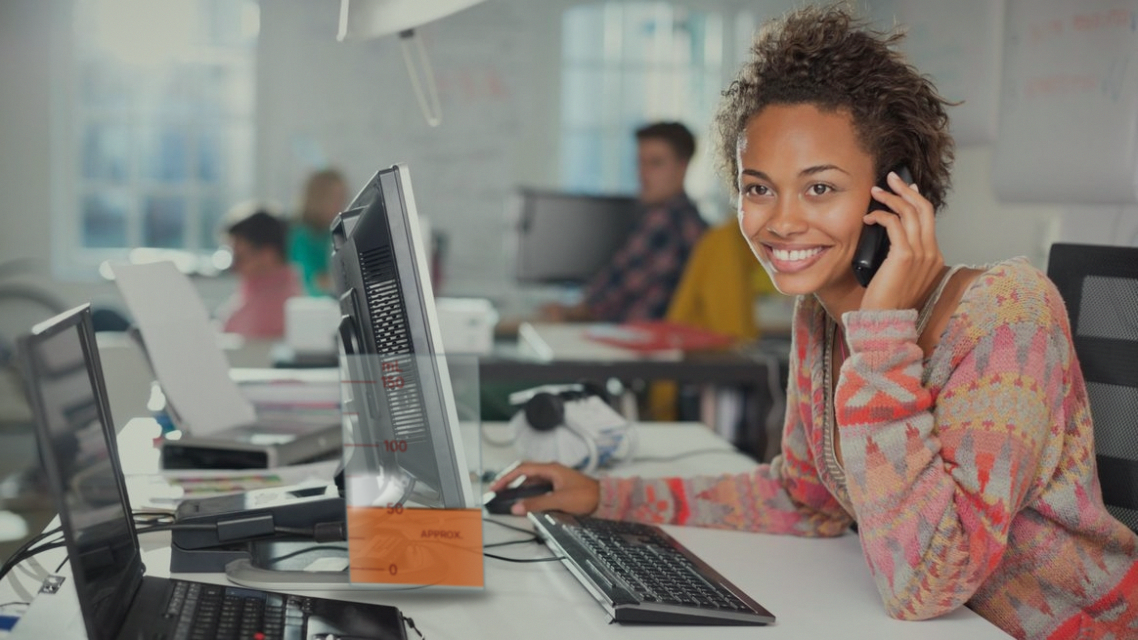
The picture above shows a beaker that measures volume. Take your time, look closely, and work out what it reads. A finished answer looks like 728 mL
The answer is 50 mL
